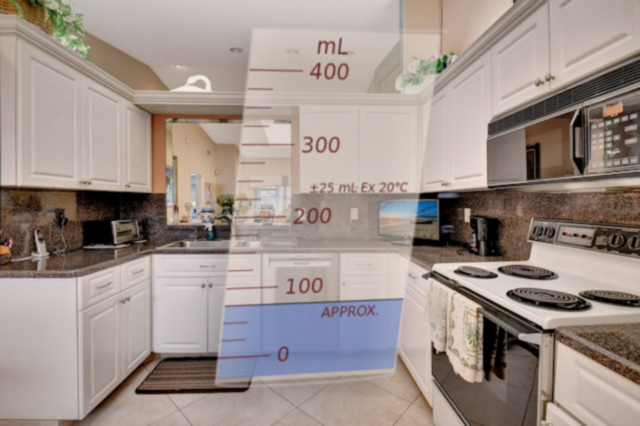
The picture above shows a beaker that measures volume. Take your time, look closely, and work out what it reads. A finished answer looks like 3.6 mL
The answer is 75 mL
